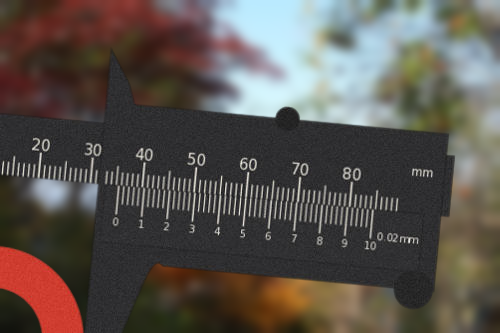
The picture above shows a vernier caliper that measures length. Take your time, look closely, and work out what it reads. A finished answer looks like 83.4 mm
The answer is 35.5 mm
